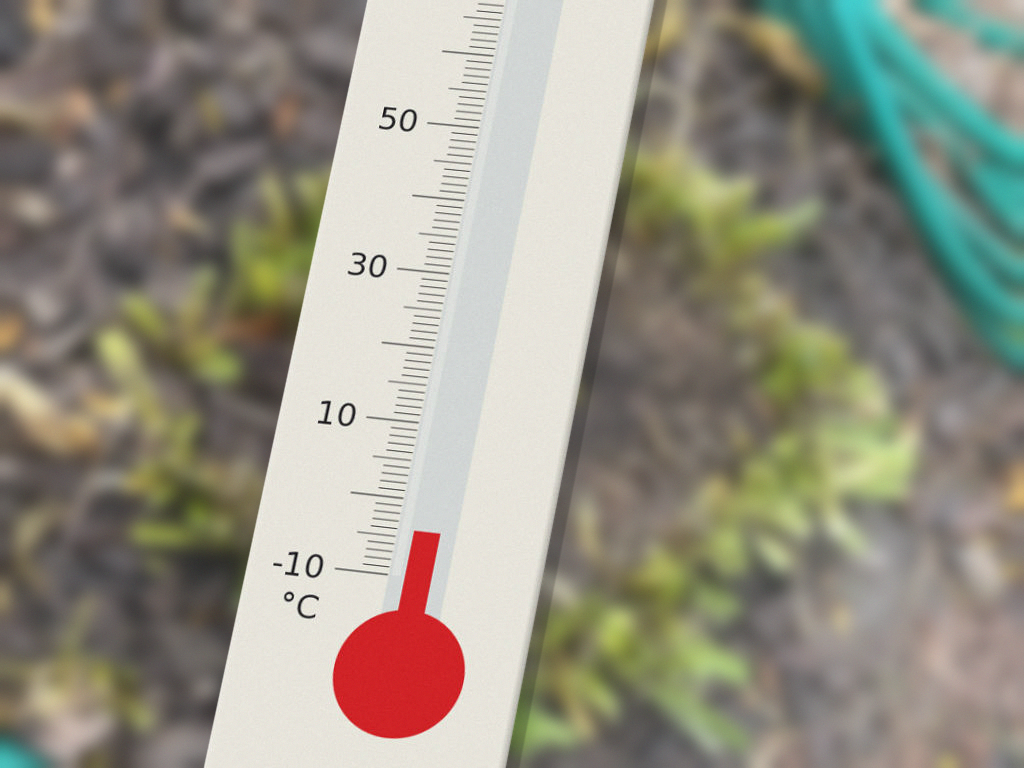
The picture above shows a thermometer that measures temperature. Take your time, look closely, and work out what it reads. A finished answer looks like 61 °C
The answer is -4 °C
